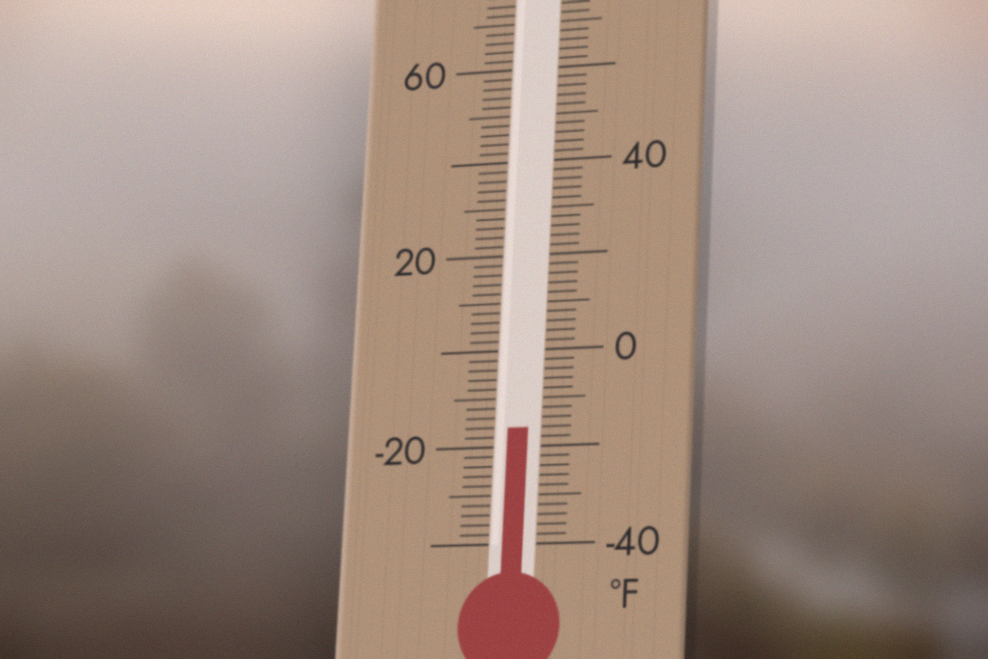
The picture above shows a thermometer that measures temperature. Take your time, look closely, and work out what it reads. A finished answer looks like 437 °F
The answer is -16 °F
